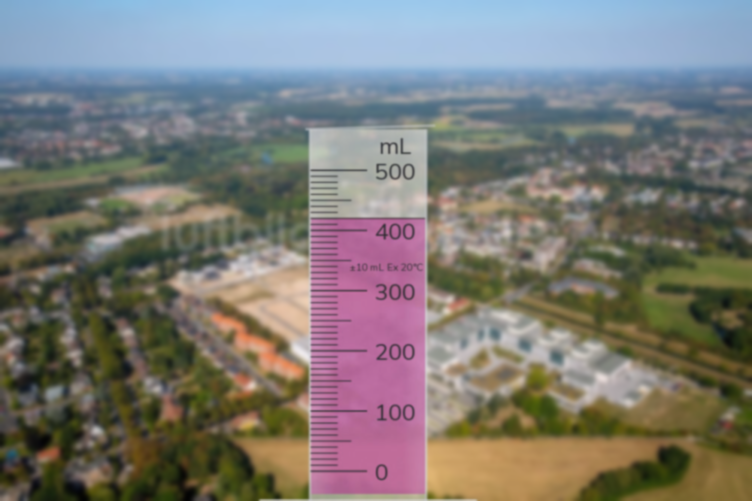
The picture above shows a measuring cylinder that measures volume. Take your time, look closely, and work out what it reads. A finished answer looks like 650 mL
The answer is 420 mL
